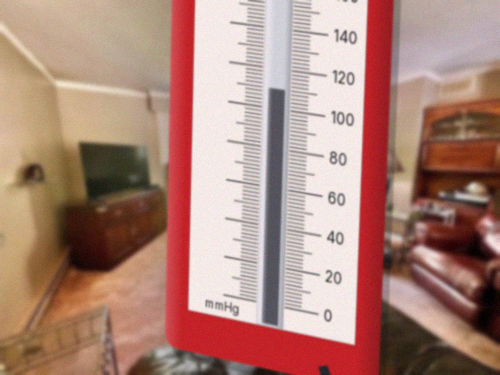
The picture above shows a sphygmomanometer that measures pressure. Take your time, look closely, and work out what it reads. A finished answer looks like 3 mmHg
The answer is 110 mmHg
